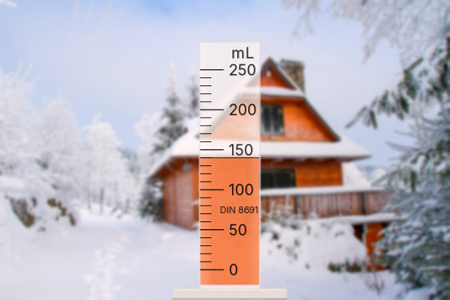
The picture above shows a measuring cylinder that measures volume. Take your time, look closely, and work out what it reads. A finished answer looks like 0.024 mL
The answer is 140 mL
